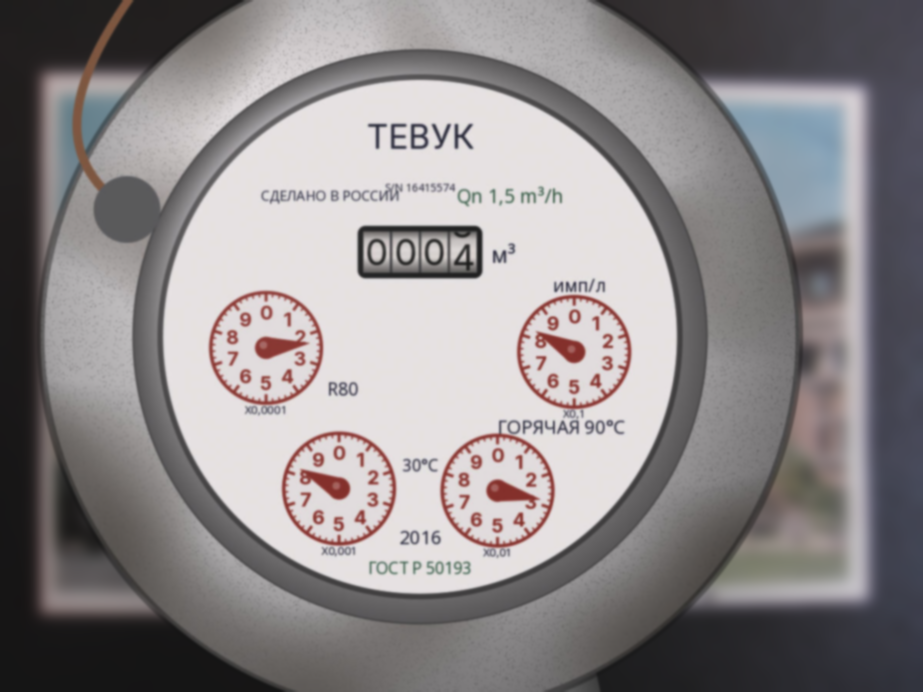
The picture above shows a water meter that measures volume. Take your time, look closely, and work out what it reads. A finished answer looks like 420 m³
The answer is 3.8282 m³
